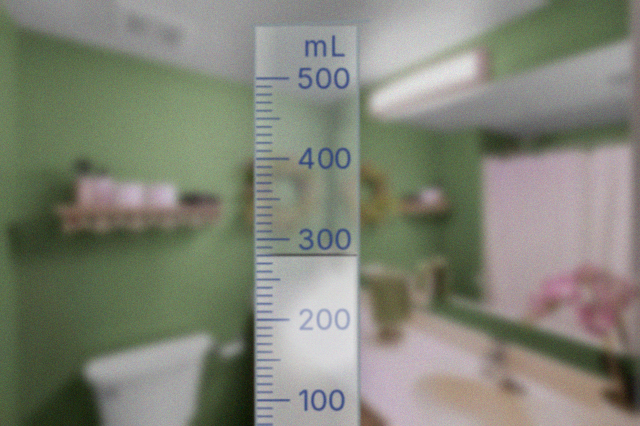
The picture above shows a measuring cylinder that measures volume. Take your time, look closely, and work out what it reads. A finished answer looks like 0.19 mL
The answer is 280 mL
